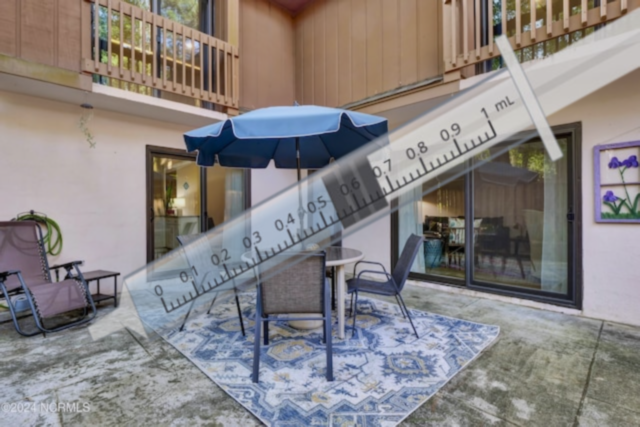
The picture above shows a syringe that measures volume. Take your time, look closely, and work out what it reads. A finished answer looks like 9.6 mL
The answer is 0.54 mL
